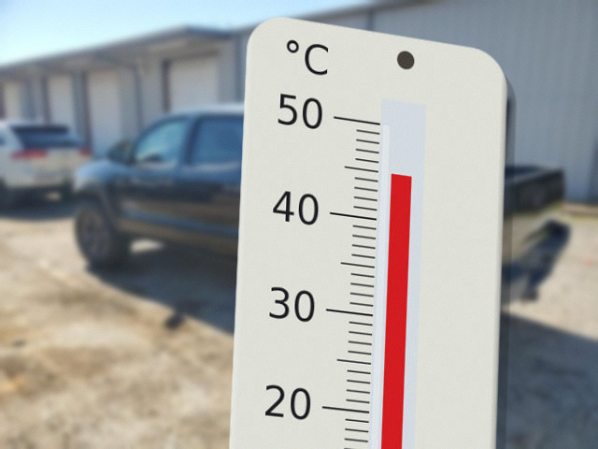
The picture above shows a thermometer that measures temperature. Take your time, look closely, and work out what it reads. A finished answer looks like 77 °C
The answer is 45 °C
